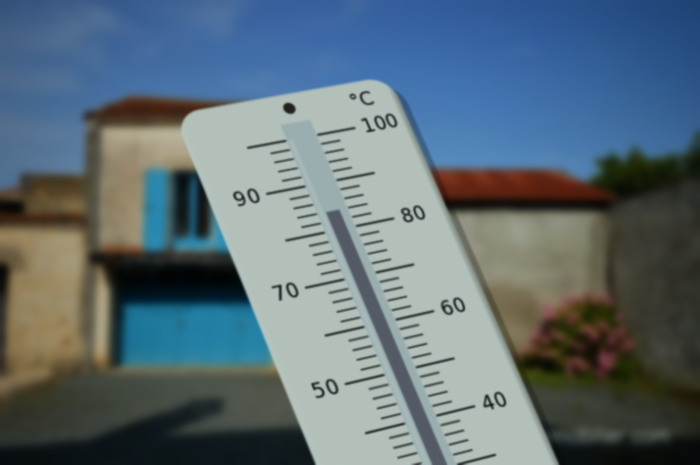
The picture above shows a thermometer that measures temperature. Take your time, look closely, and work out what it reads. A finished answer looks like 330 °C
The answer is 84 °C
